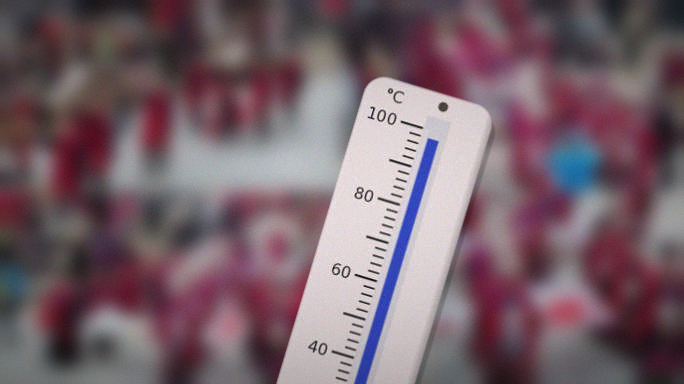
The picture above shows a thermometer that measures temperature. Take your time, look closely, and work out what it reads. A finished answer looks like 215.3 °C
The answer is 98 °C
